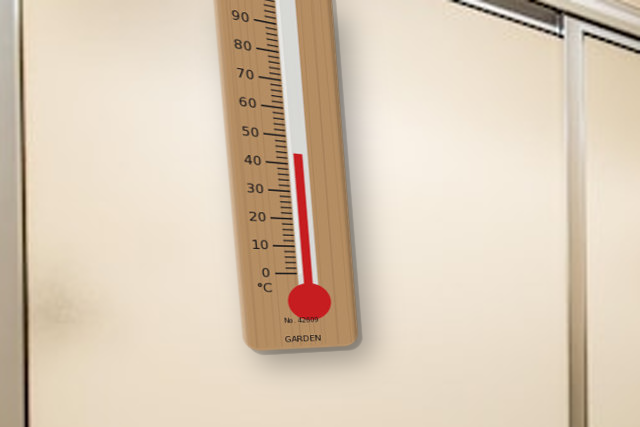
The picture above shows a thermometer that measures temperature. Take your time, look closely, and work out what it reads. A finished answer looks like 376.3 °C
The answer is 44 °C
